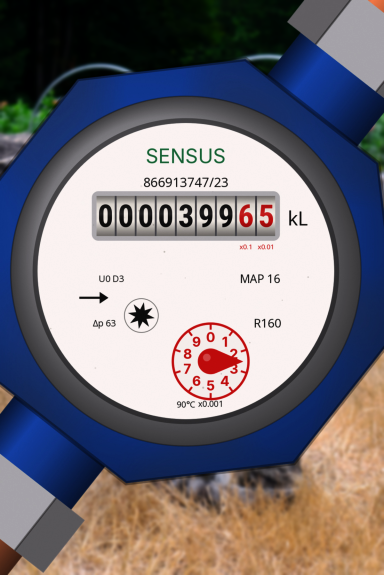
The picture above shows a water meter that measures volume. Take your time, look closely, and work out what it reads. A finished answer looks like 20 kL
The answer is 399.652 kL
